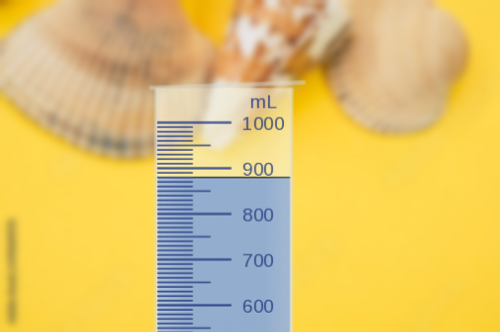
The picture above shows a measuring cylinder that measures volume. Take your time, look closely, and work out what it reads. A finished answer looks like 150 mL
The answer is 880 mL
